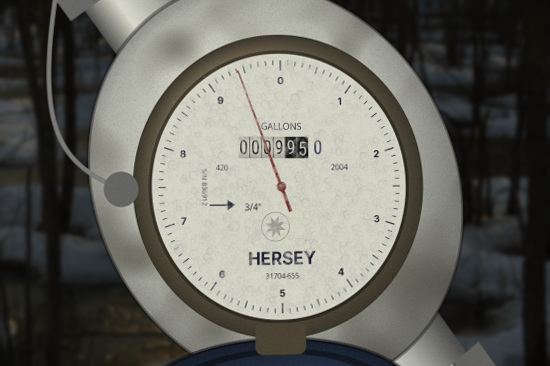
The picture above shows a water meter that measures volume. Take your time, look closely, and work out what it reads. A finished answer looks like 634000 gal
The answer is 9949.4 gal
